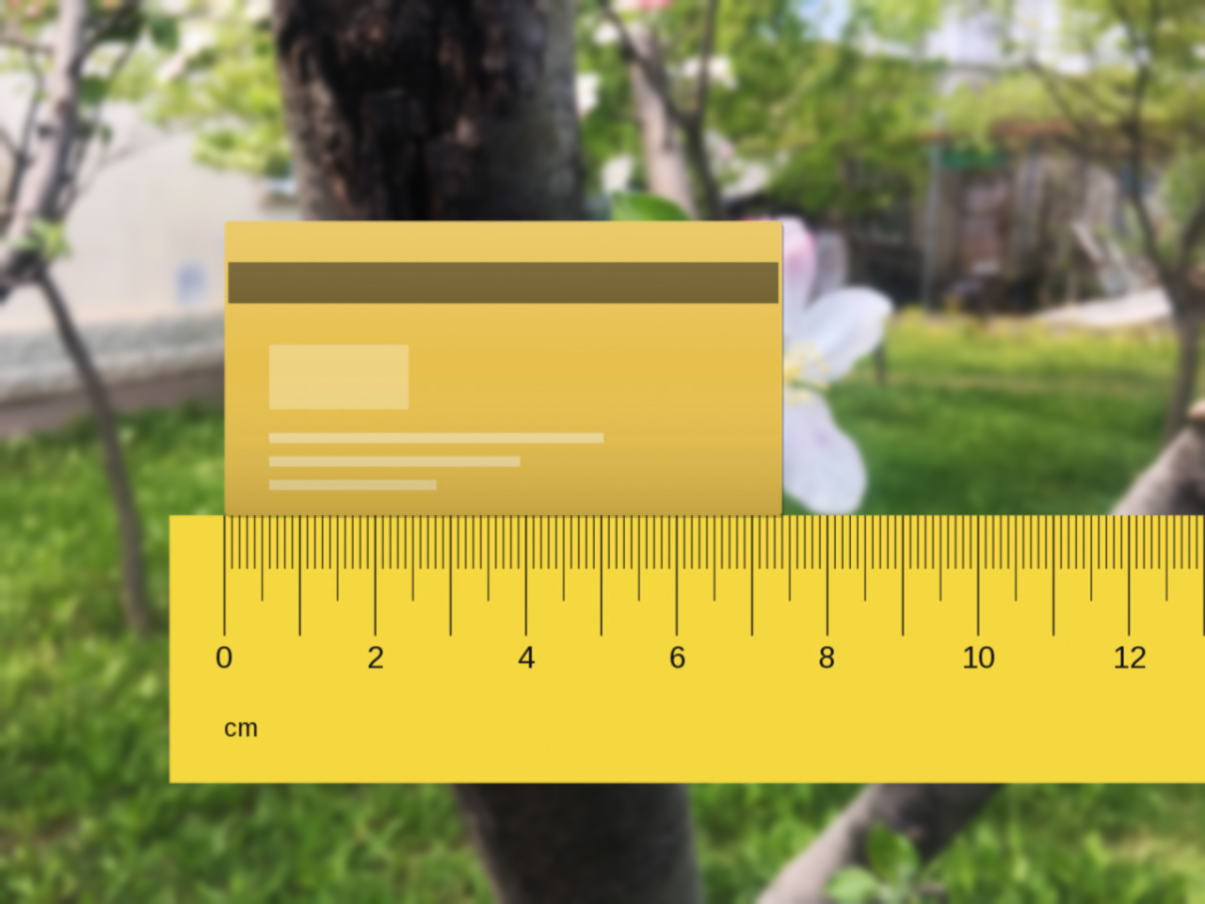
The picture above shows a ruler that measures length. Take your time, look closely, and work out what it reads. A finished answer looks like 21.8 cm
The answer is 7.4 cm
